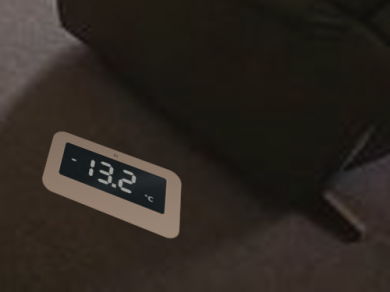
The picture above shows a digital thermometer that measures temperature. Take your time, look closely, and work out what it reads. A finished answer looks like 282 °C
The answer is -13.2 °C
